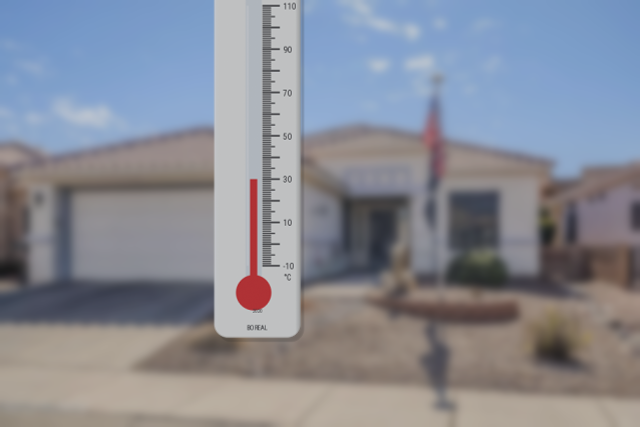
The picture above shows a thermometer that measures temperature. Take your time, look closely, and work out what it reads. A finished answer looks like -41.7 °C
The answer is 30 °C
